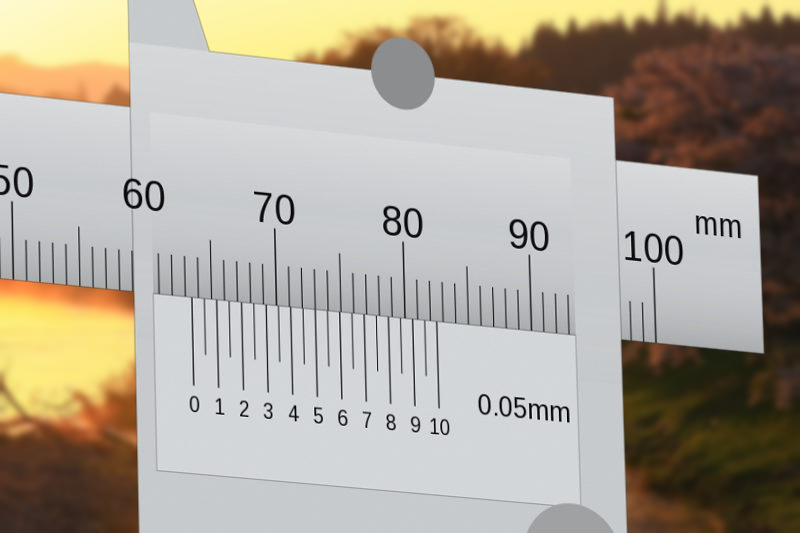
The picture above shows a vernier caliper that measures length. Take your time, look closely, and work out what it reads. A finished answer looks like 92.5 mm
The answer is 63.5 mm
